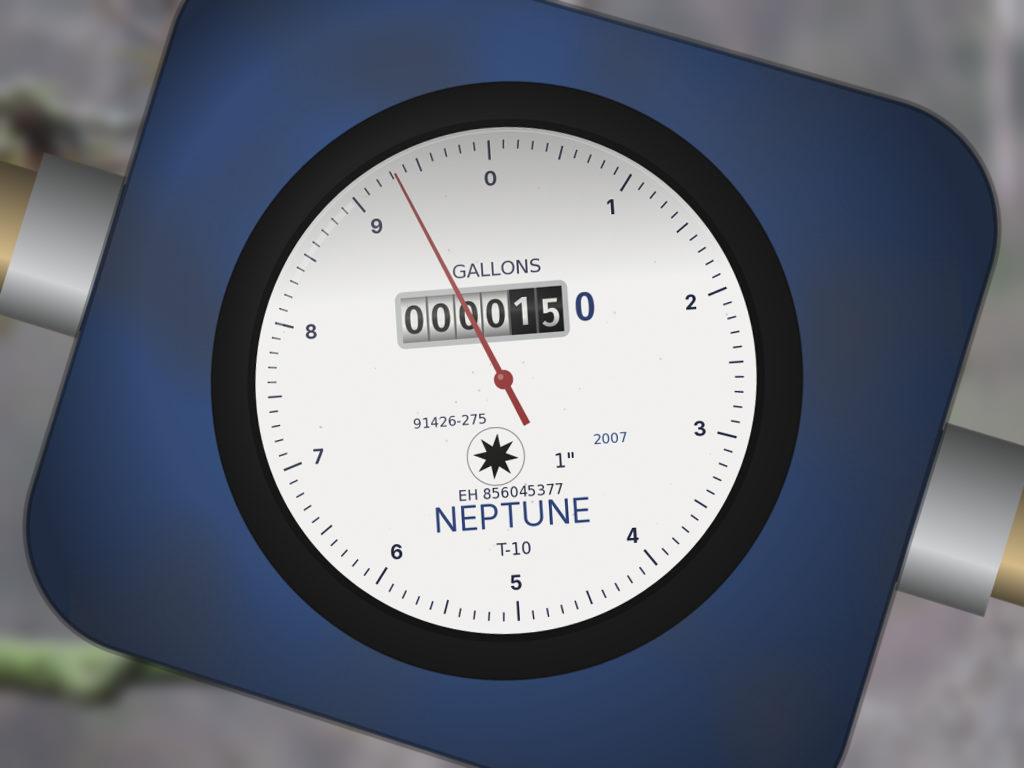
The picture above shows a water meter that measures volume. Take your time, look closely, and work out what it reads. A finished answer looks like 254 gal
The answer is 149.3 gal
